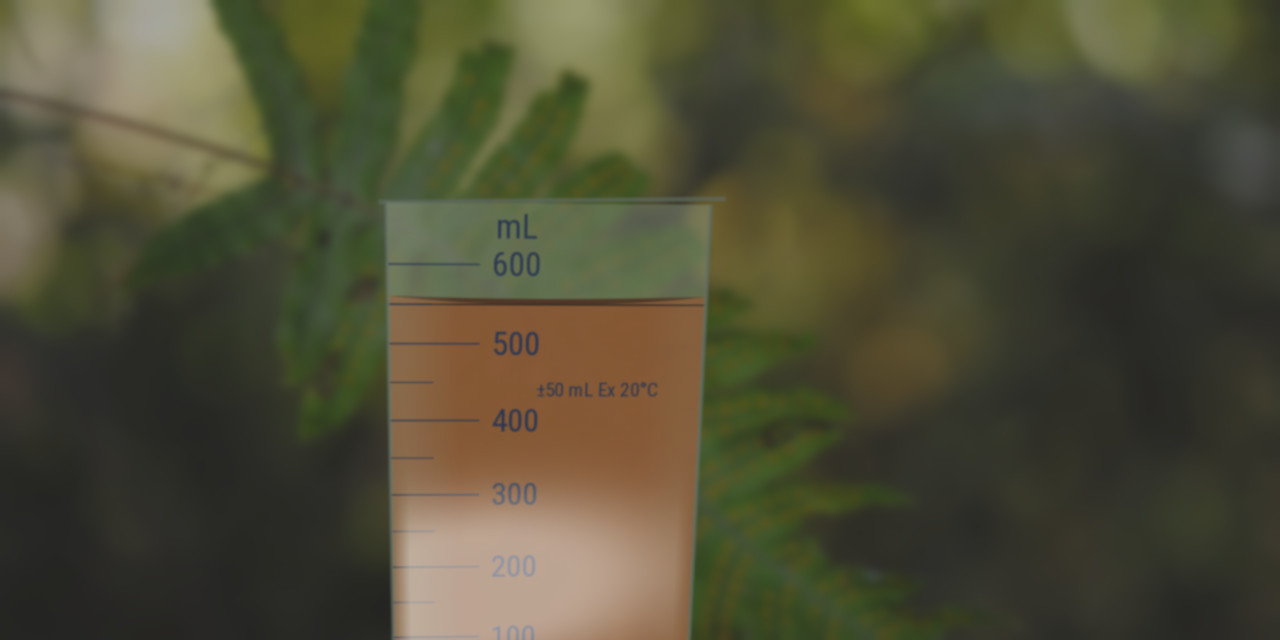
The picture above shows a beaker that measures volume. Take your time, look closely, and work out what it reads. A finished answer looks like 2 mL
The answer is 550 mL
